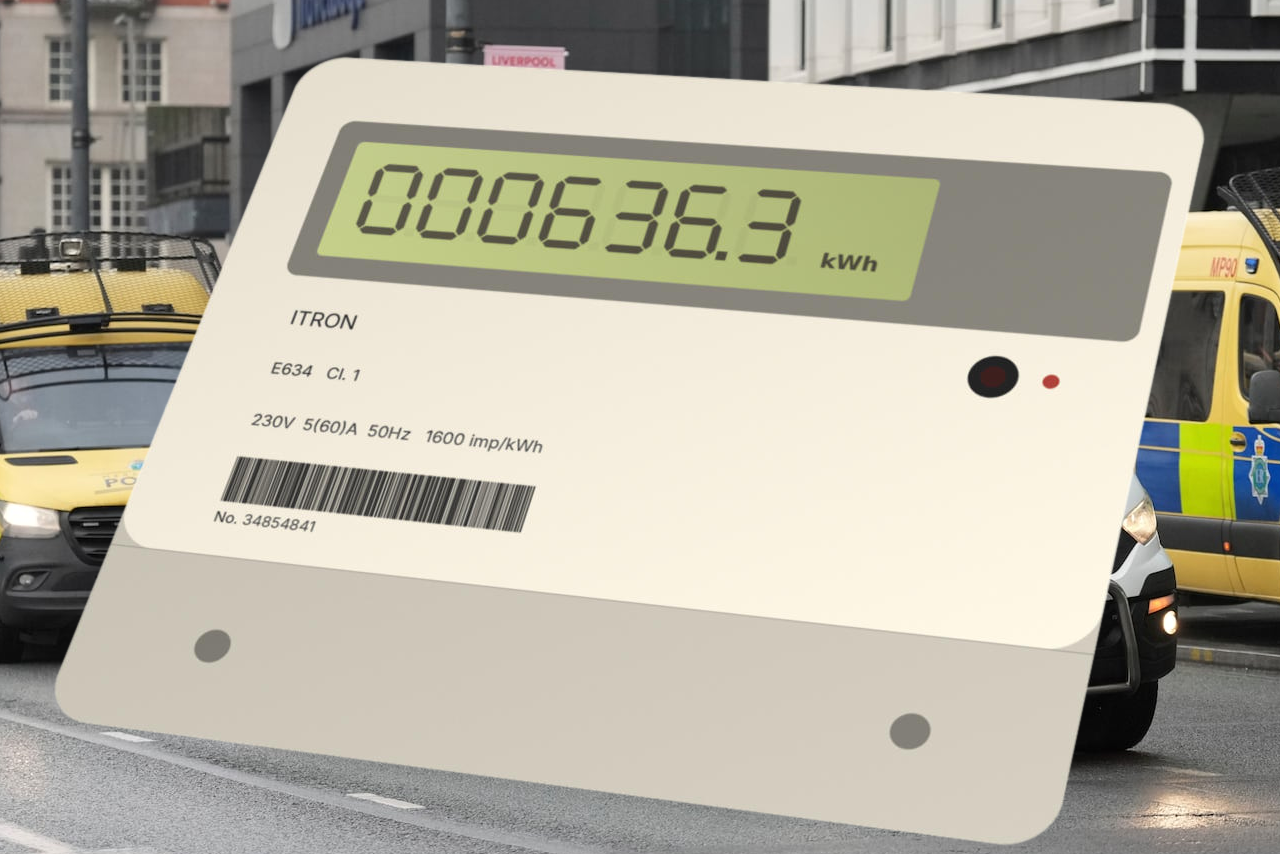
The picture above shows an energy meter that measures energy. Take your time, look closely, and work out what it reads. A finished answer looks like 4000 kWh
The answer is 636.3 kWh
